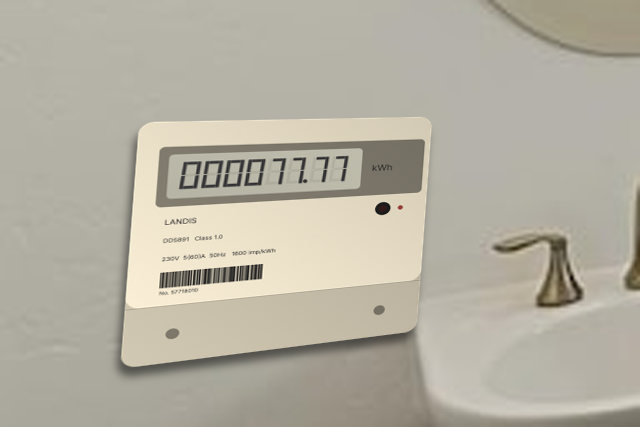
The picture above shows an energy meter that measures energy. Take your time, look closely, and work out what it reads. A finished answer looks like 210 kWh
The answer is 77.77 kWh
